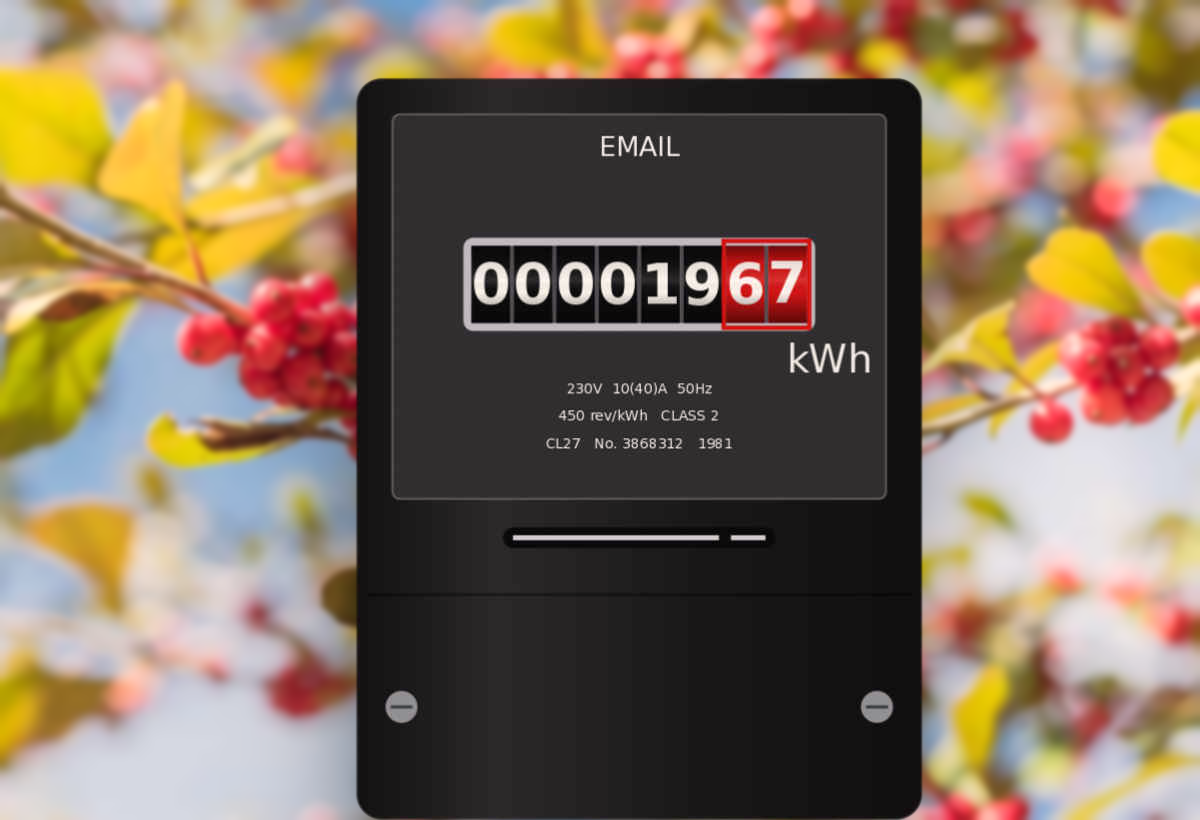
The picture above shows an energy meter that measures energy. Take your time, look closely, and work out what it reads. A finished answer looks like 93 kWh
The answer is 19.67 kWh
